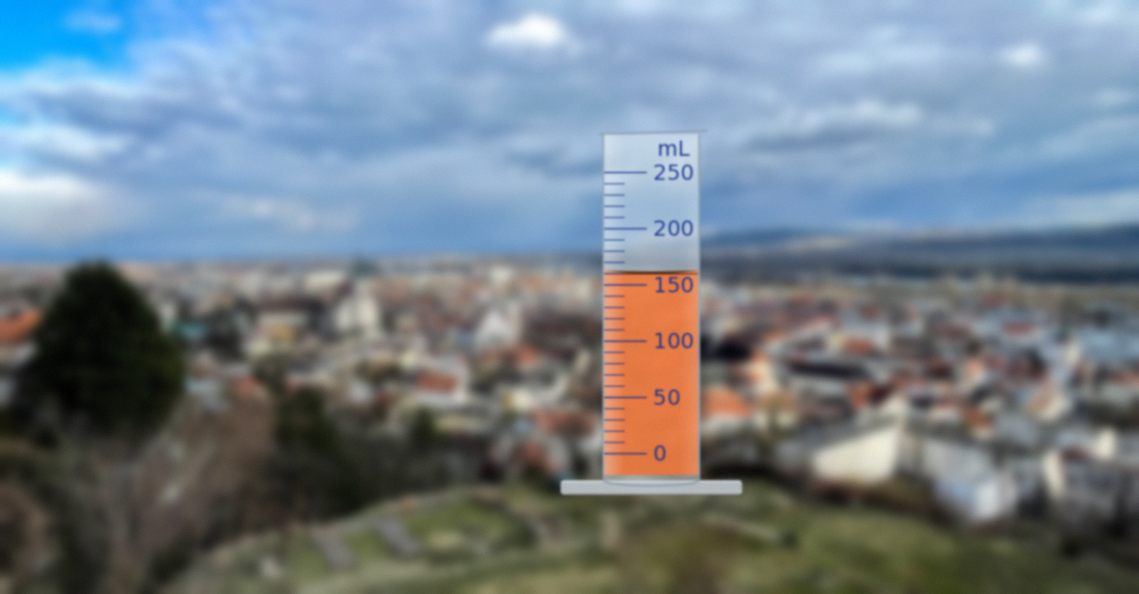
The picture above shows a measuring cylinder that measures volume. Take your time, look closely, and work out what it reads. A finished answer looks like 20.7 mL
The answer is 160 mL
